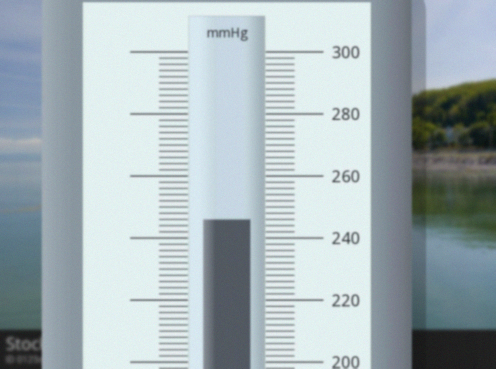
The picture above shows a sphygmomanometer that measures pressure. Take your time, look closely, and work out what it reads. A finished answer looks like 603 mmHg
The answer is 246 mmHg
